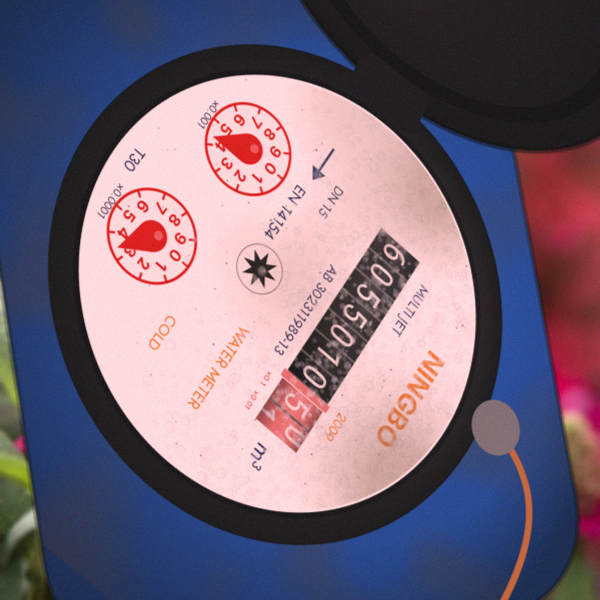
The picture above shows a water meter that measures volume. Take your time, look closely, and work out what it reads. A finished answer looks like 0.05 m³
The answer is 6055010.5043 m³
